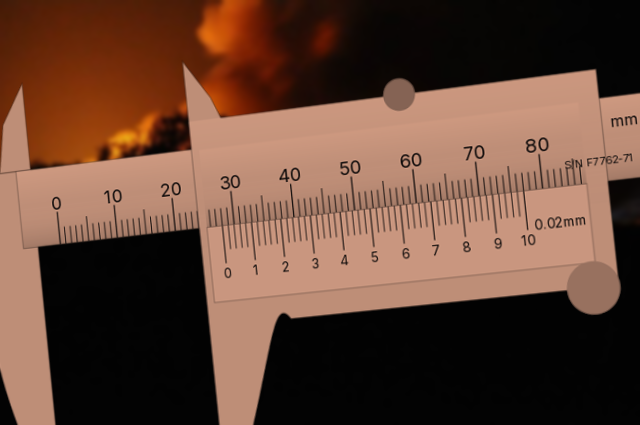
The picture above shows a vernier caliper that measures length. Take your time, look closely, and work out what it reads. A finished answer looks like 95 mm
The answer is 28.0 mm
